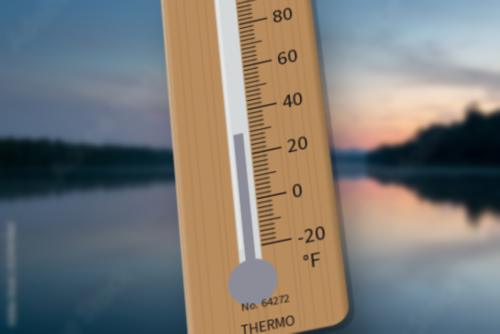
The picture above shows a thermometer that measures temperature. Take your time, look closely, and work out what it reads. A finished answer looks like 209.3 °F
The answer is 30 °F
